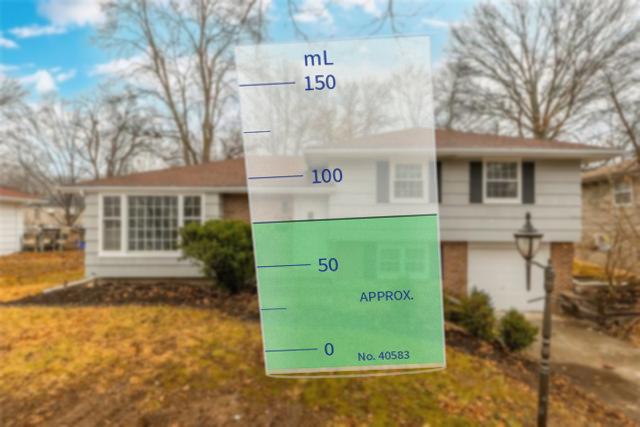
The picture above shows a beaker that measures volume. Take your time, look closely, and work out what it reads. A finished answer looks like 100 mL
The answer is 75 mL
